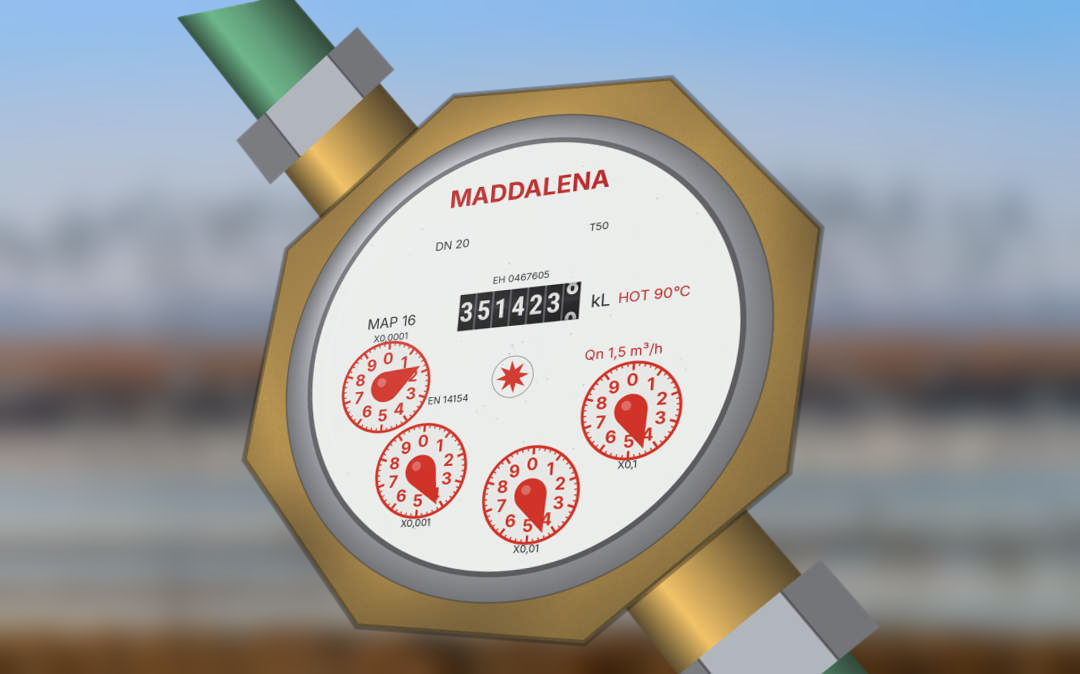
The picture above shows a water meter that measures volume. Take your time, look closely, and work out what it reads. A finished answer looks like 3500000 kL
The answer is 3514238.4441 kL
